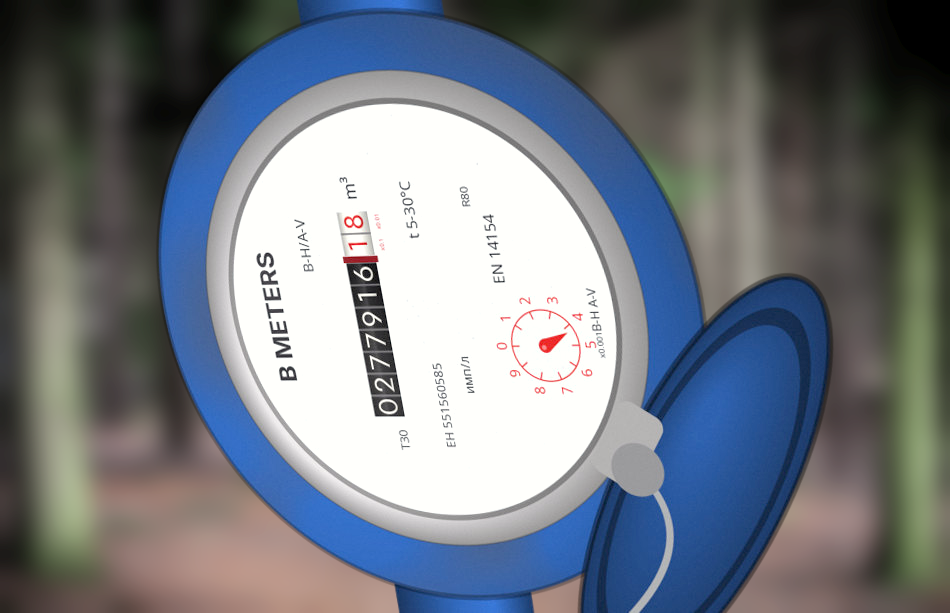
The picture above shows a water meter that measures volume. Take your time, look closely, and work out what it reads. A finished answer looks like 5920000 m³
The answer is 277916.184 m³
